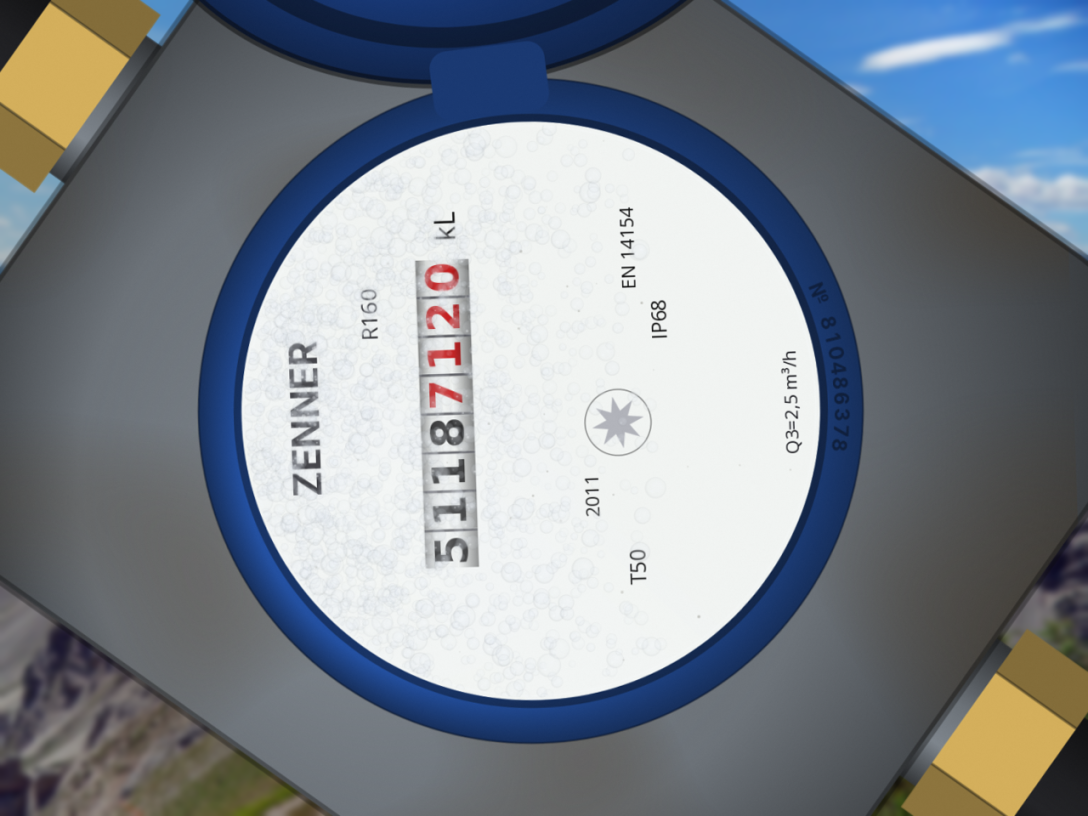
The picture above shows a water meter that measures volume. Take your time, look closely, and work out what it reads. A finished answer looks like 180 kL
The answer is 5118.7120 kL
